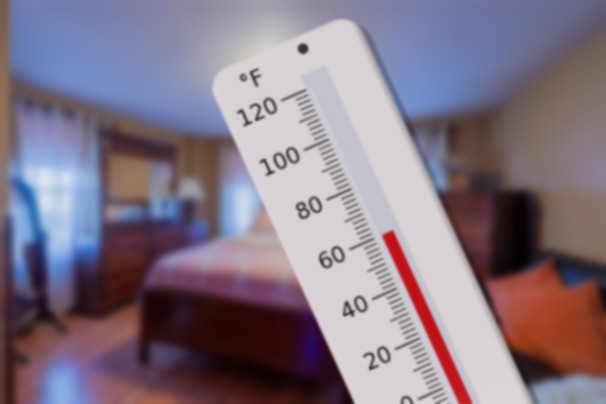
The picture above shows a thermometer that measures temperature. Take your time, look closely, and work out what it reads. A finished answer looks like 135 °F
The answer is 60 °F
